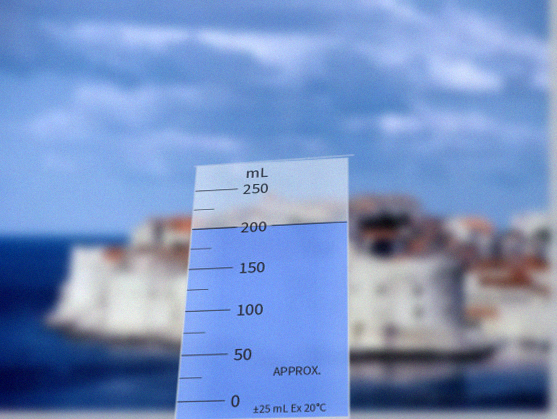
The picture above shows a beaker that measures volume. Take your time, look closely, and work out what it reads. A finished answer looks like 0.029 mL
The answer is 200 mL
